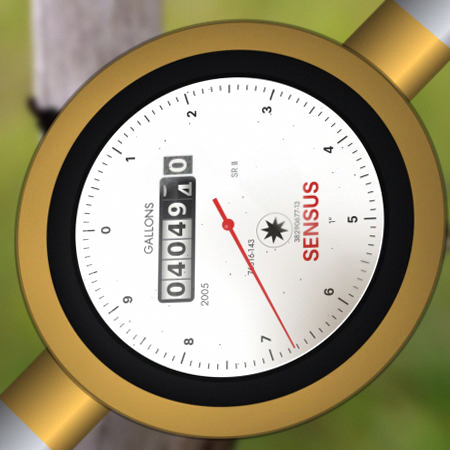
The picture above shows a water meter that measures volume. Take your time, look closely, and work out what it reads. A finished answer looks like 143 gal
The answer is 404936.7 gal
